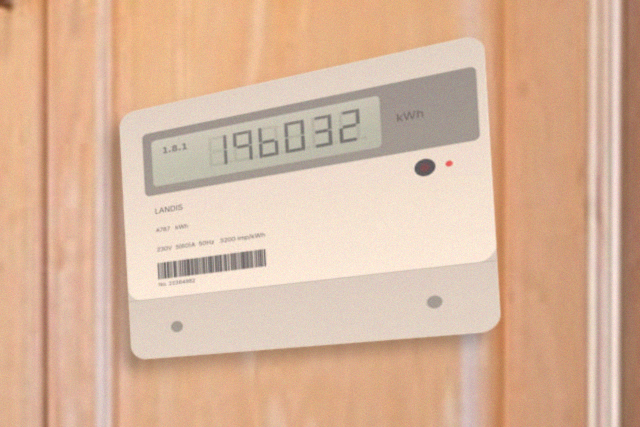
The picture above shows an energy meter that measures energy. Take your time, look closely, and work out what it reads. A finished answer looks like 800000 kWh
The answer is 196032 kWh
